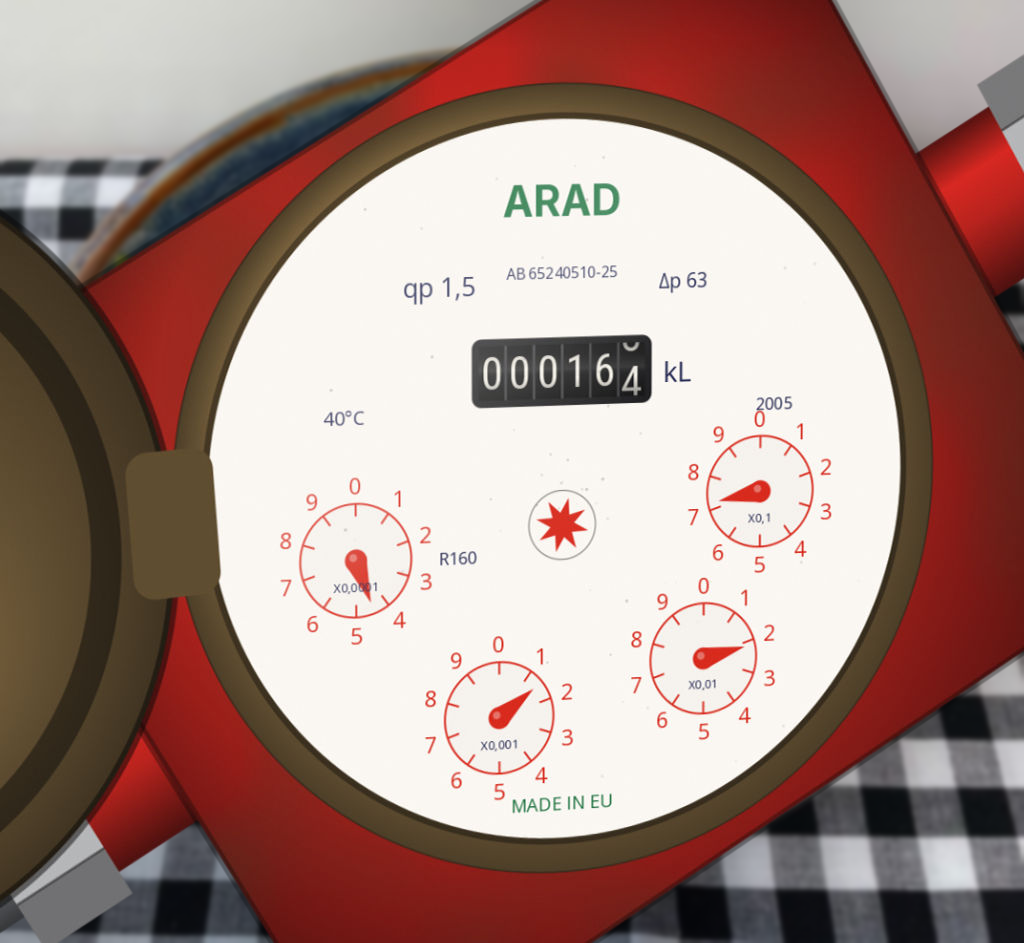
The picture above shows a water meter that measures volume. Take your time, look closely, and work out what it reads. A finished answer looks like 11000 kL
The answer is 163.7214 kL
